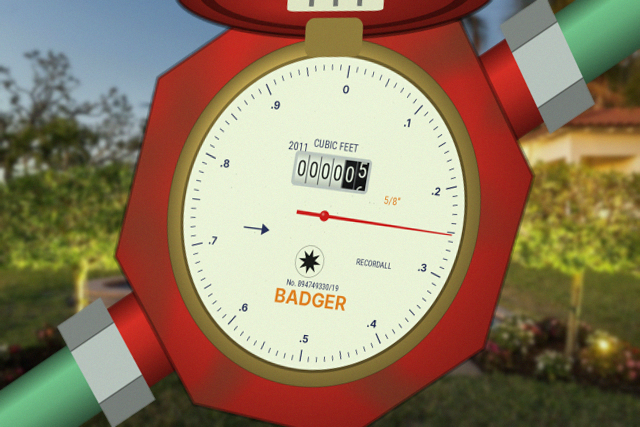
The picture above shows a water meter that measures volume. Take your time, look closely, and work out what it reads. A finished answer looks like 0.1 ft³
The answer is 5.25 ft³
